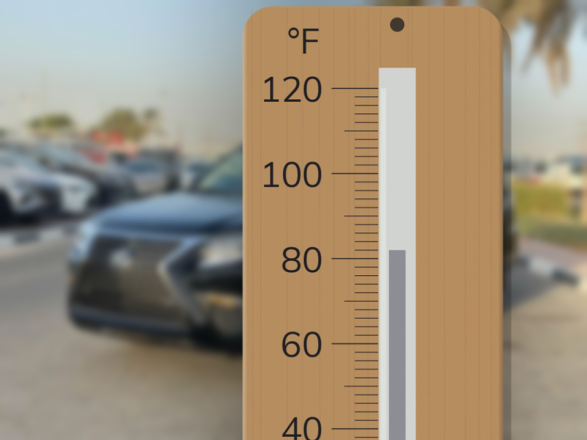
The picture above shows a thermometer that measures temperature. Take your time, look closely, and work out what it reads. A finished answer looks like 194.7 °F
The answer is 82 °F
